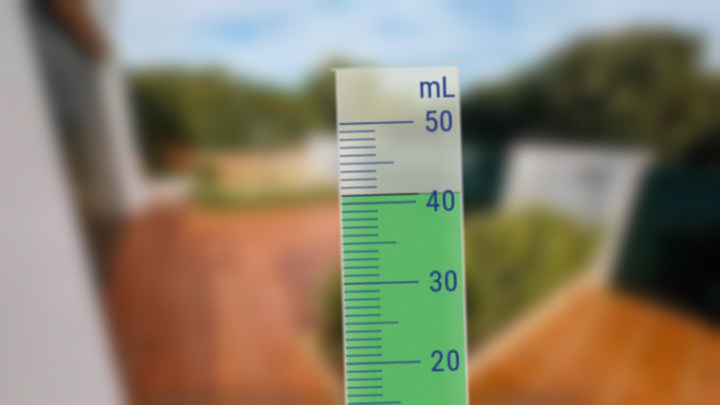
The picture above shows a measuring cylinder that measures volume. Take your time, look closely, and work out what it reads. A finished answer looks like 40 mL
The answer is 41 mL
